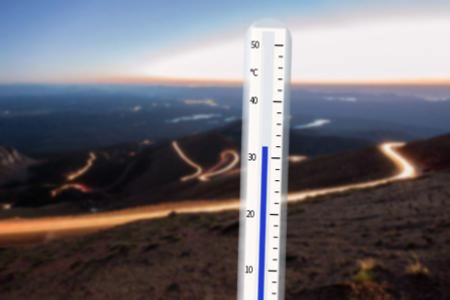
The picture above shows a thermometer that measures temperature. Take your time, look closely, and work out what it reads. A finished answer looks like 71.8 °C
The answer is 32 °C
